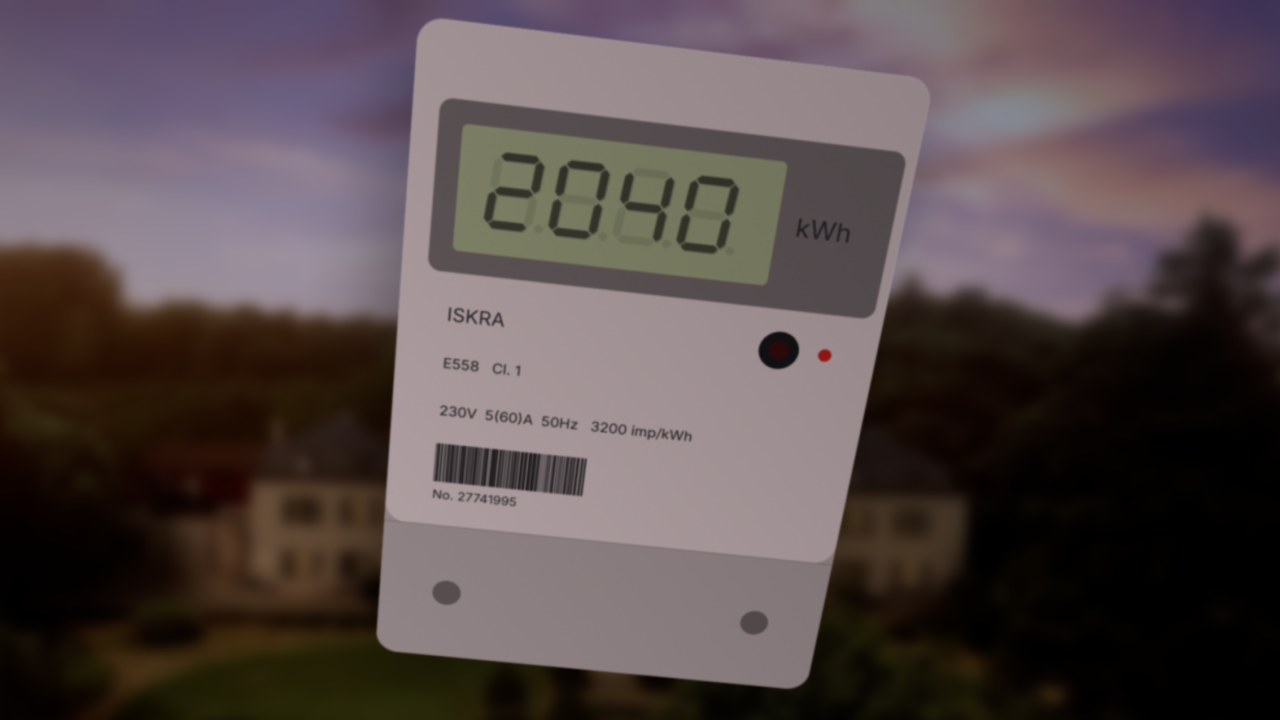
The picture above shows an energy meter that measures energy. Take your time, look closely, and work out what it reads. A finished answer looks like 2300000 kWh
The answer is 2040 kWh
